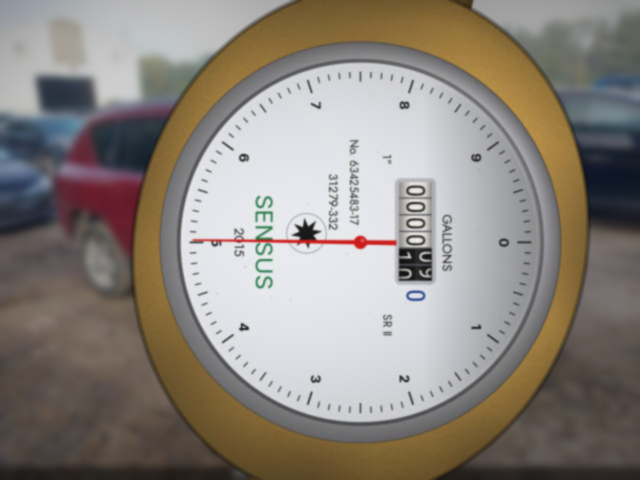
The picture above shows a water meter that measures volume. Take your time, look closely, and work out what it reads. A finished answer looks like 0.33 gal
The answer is 95.0 gal
